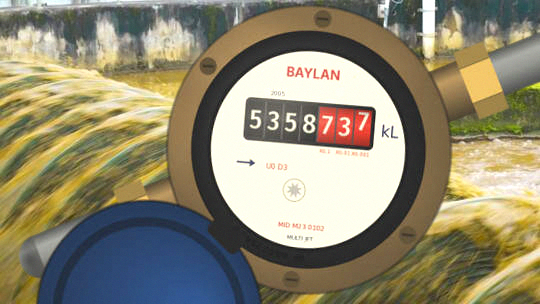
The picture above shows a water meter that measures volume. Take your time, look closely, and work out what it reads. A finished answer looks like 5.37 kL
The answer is 5358.737 kL
